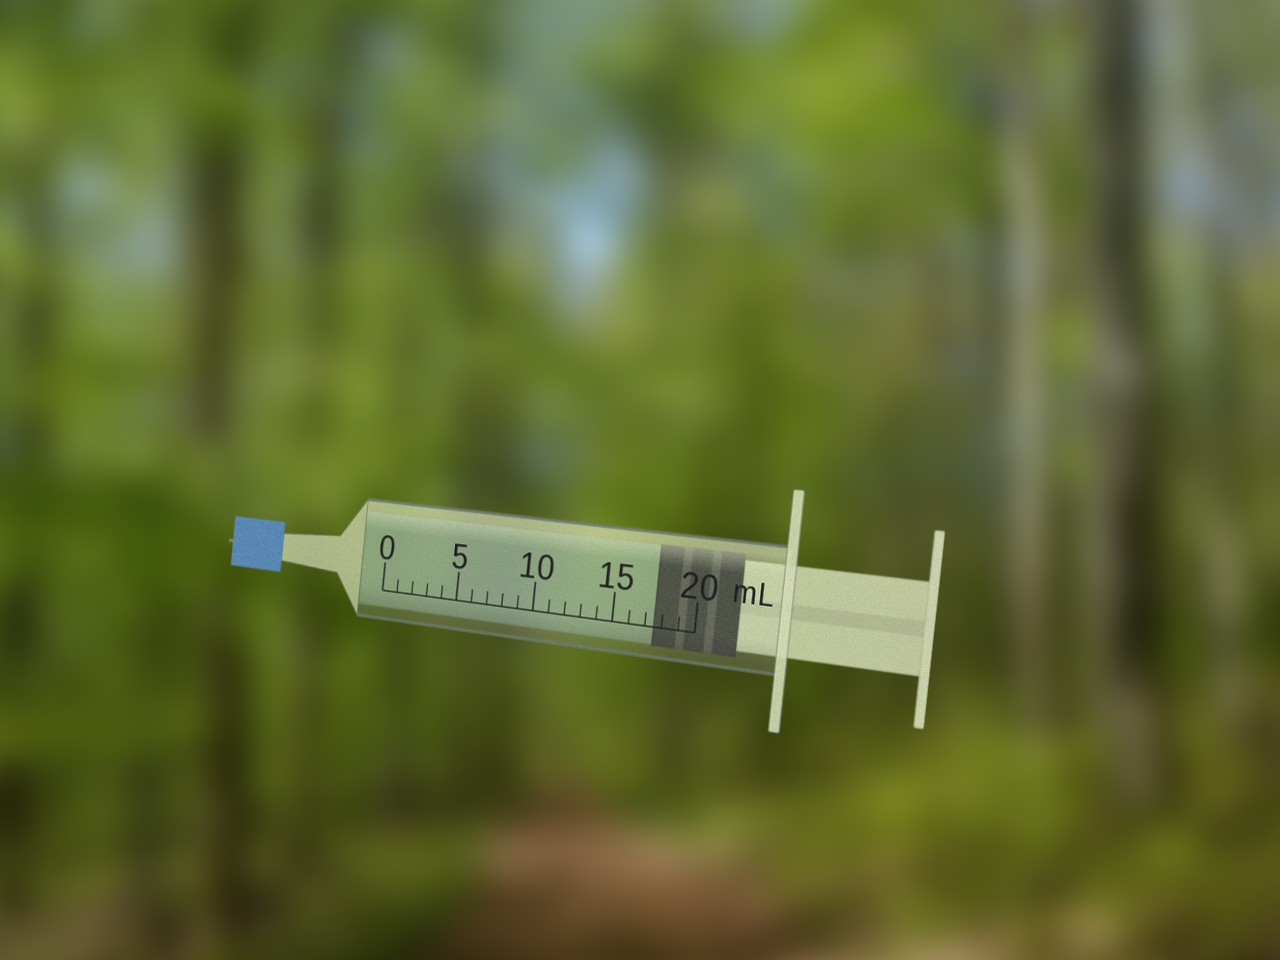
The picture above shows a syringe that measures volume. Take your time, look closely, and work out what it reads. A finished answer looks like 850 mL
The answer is 17.5 mL
